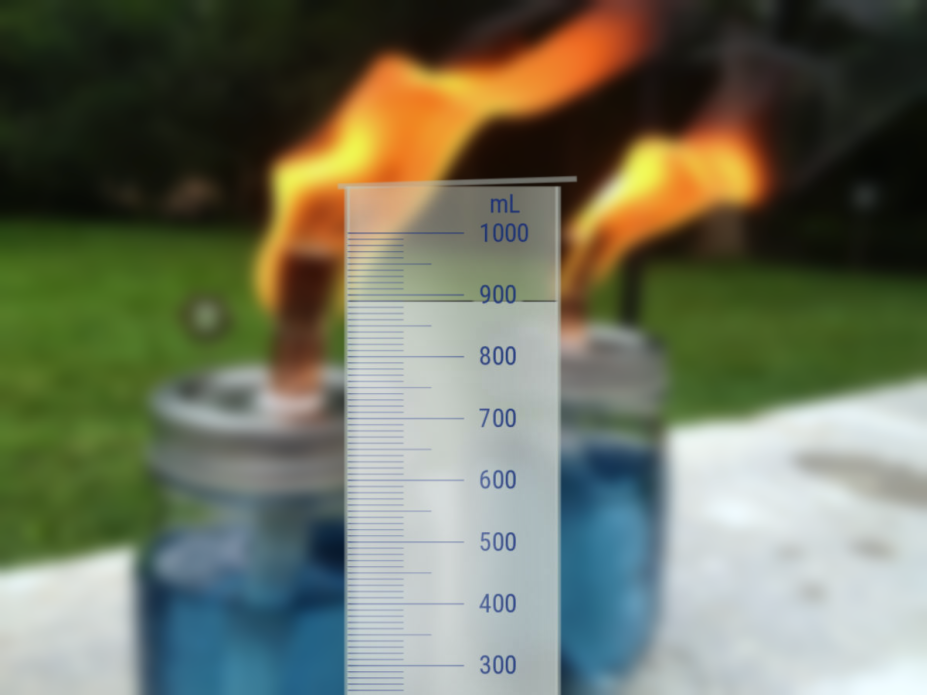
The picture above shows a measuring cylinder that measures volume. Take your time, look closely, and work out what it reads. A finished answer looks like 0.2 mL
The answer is 890 mL
